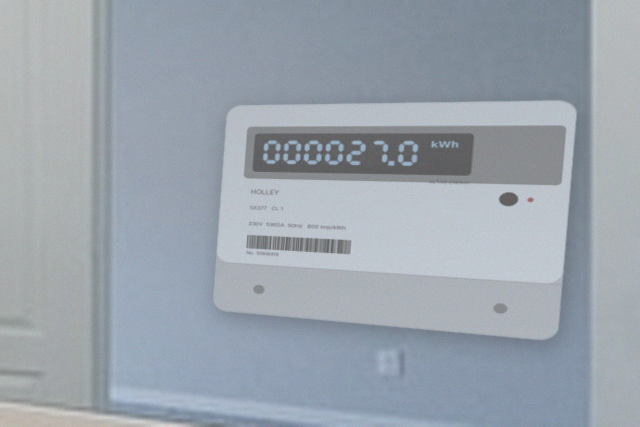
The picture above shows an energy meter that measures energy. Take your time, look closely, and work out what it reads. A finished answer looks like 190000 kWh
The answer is 27.0 kWh
